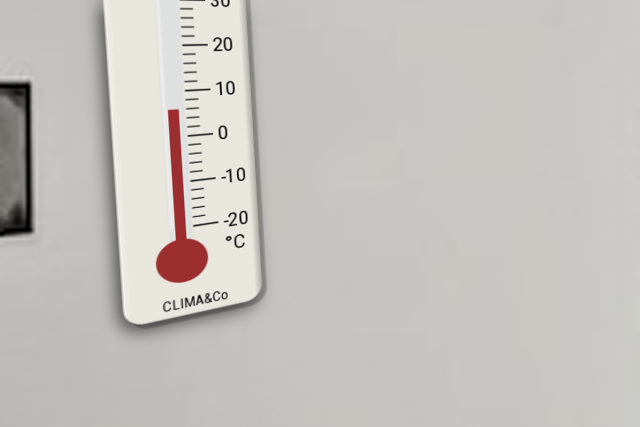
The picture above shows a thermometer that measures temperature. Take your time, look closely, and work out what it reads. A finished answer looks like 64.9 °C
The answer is 6 °C
